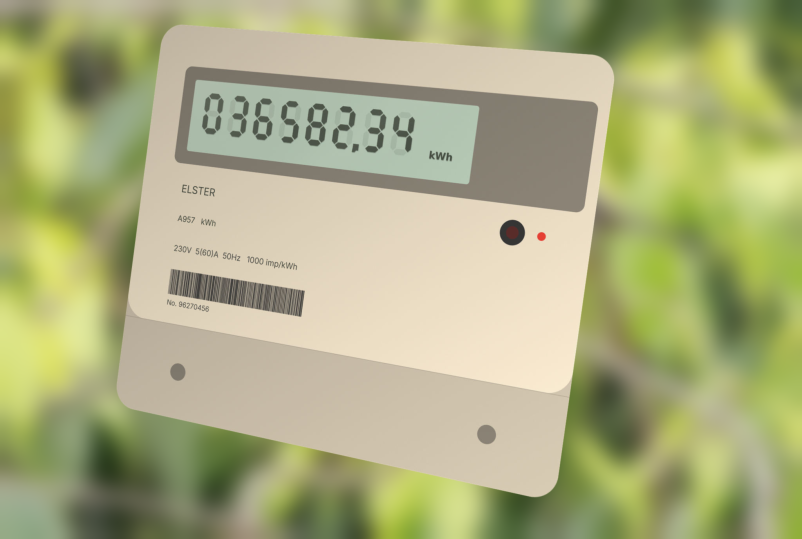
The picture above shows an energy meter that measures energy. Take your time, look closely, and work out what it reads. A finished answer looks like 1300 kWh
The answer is 36582.34 kWh
